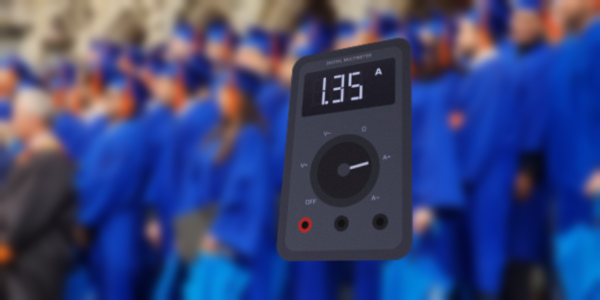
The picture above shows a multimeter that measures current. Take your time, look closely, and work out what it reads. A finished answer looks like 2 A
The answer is 1.35 A
